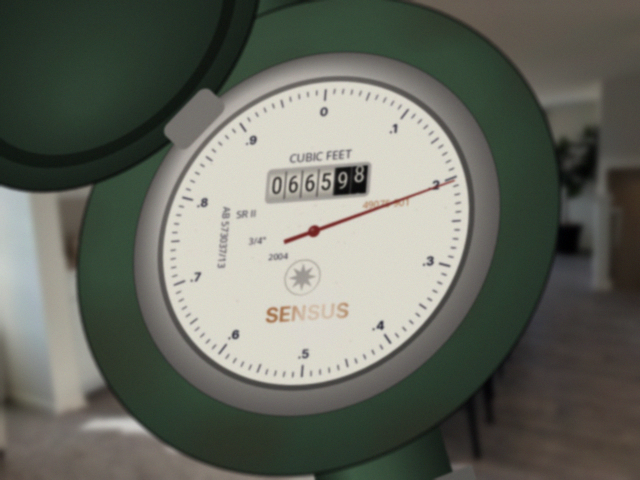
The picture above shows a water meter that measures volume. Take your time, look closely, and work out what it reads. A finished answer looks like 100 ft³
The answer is 66598.20 ft³
